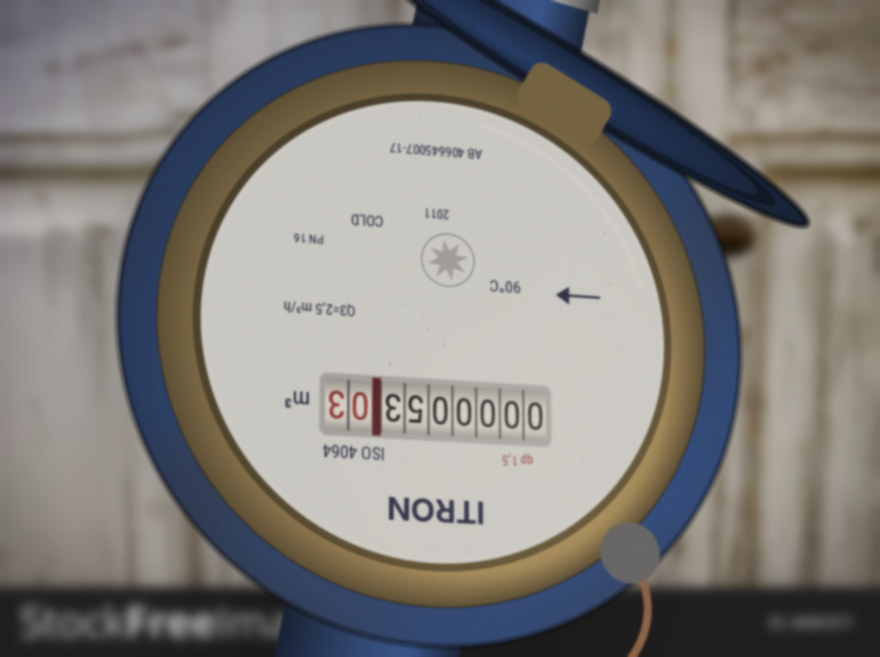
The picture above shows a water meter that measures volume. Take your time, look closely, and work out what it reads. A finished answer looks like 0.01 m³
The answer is 53.03 m³
